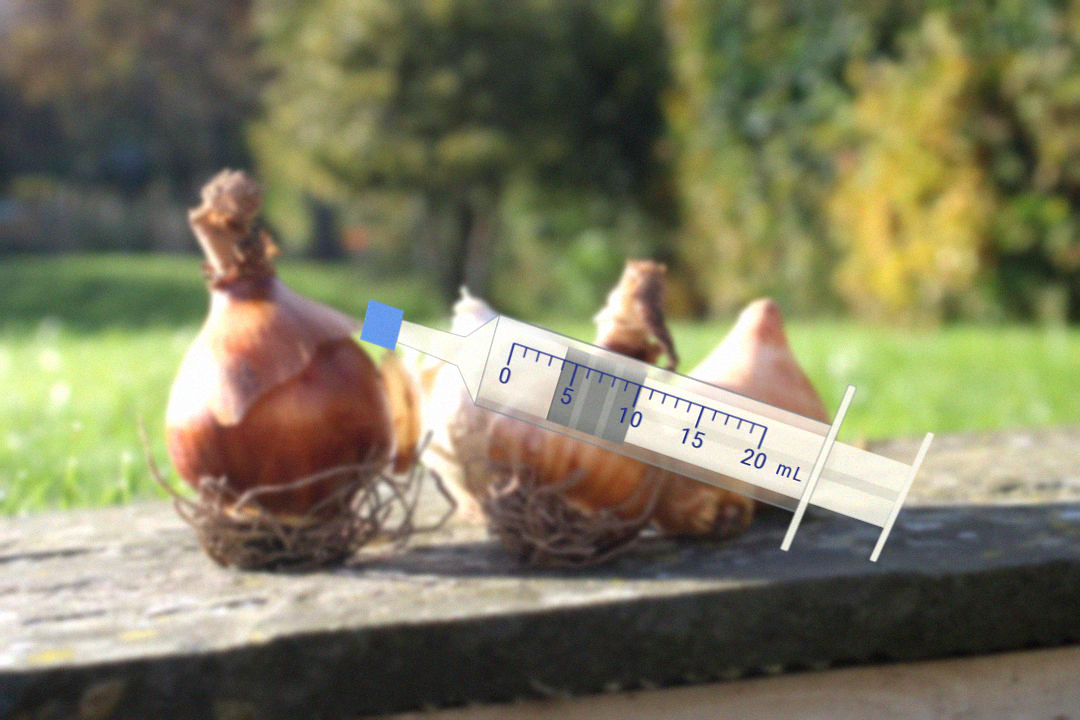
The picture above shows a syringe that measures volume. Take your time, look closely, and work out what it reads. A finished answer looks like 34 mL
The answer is 4 mL
